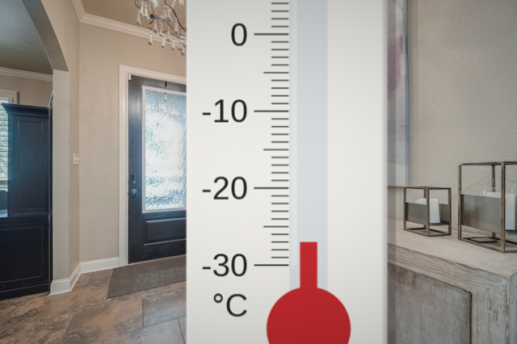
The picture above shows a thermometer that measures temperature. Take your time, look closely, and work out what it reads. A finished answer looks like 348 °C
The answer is -27 °C
